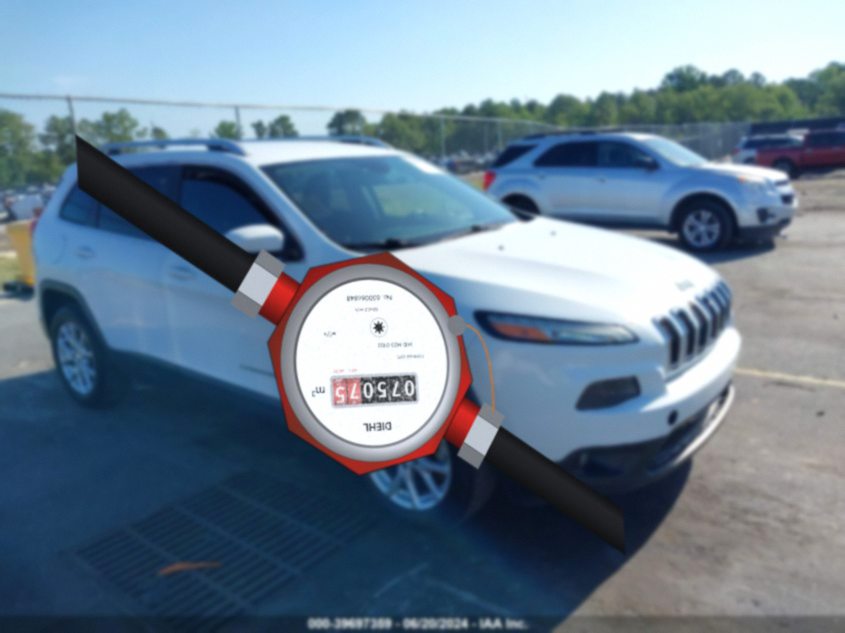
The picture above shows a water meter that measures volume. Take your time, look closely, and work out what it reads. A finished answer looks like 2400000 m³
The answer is 750.75 m³
